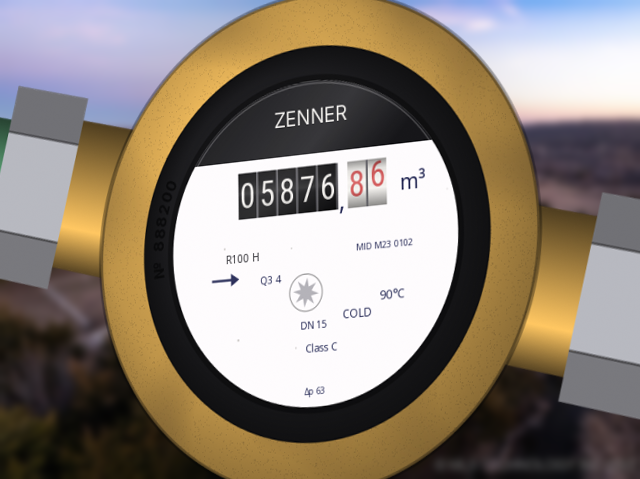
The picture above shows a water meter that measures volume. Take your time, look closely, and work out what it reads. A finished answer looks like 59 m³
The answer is 5876.86 m³
